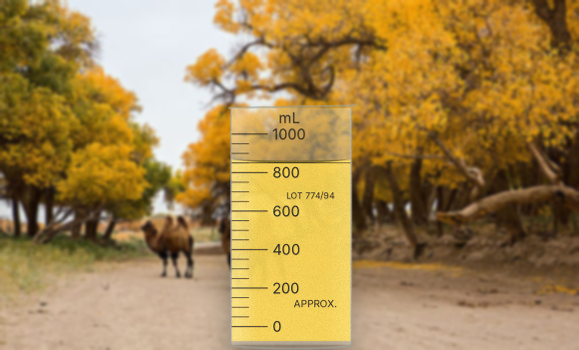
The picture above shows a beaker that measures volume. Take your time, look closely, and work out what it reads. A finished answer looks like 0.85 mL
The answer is 850 mL
